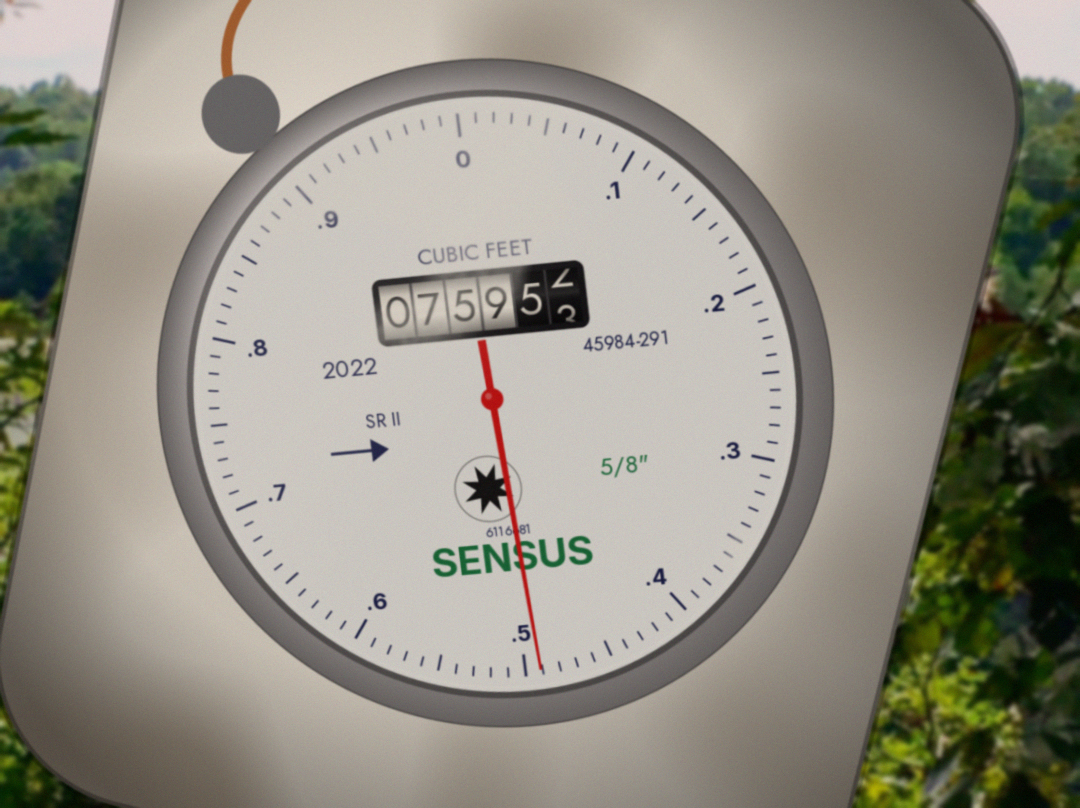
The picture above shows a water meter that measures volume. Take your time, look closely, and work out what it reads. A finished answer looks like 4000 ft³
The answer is 75952.49 ft³
